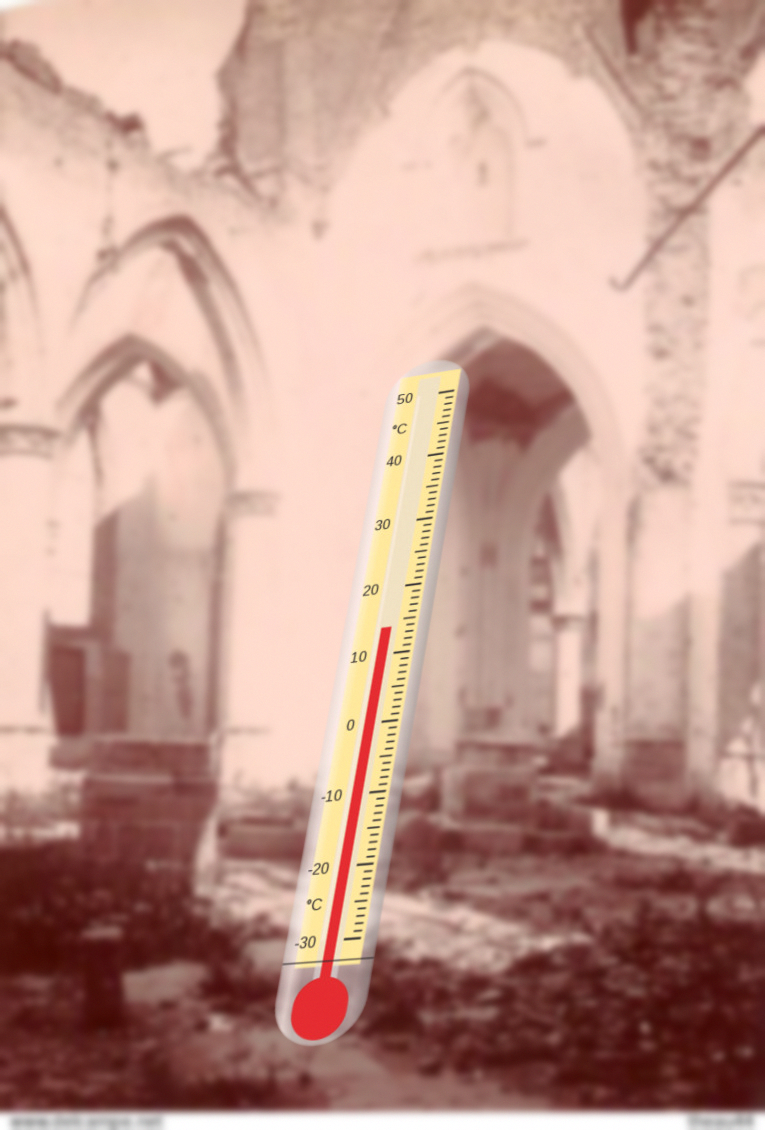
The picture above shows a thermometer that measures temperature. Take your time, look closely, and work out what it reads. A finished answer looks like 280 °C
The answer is 14 °C
